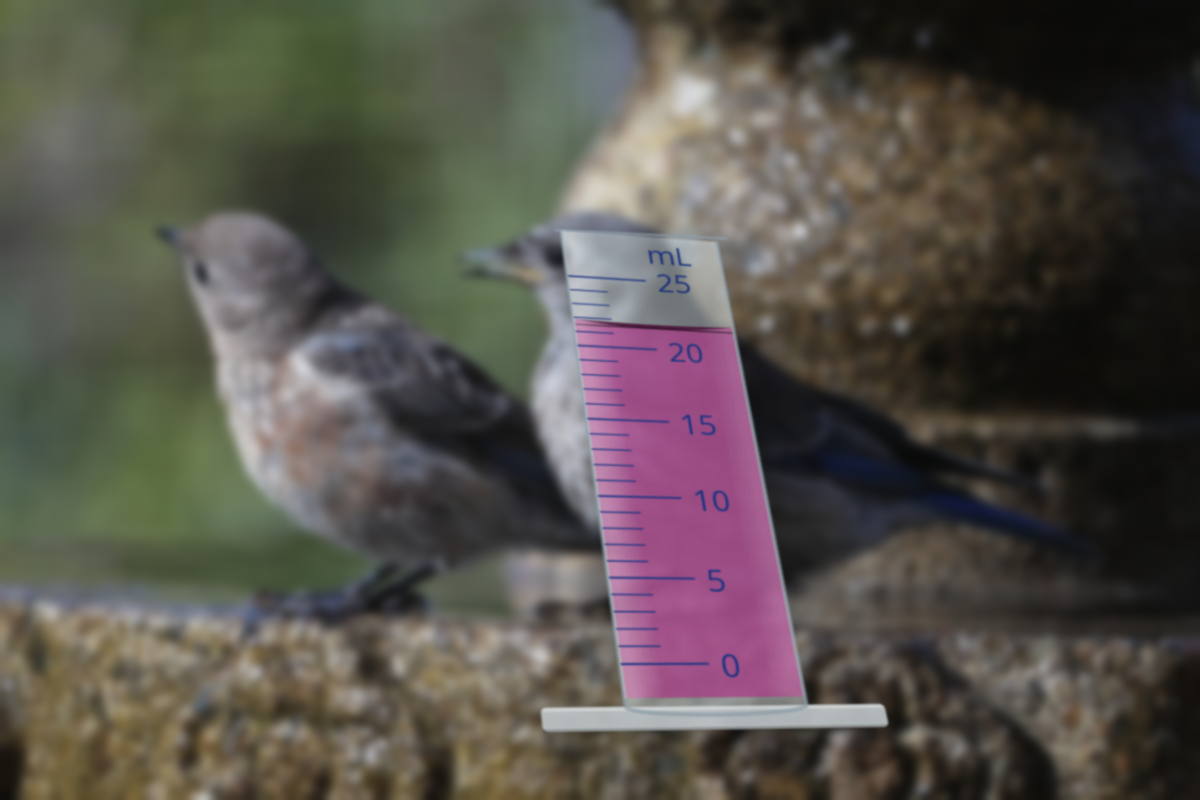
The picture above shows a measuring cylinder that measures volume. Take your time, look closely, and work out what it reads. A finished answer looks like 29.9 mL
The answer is 21.5 mL
